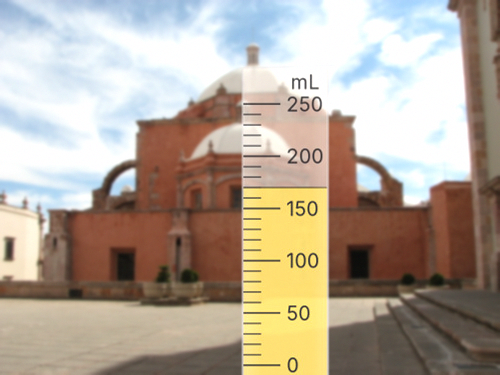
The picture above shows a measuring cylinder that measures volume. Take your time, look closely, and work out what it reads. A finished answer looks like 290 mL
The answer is 170 mL
